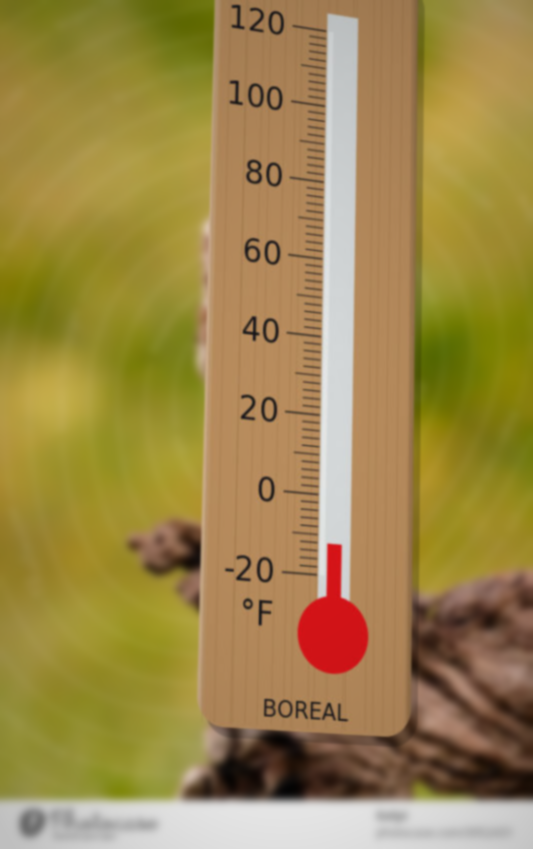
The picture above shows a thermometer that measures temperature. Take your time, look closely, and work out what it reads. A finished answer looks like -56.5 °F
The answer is -12 °F
